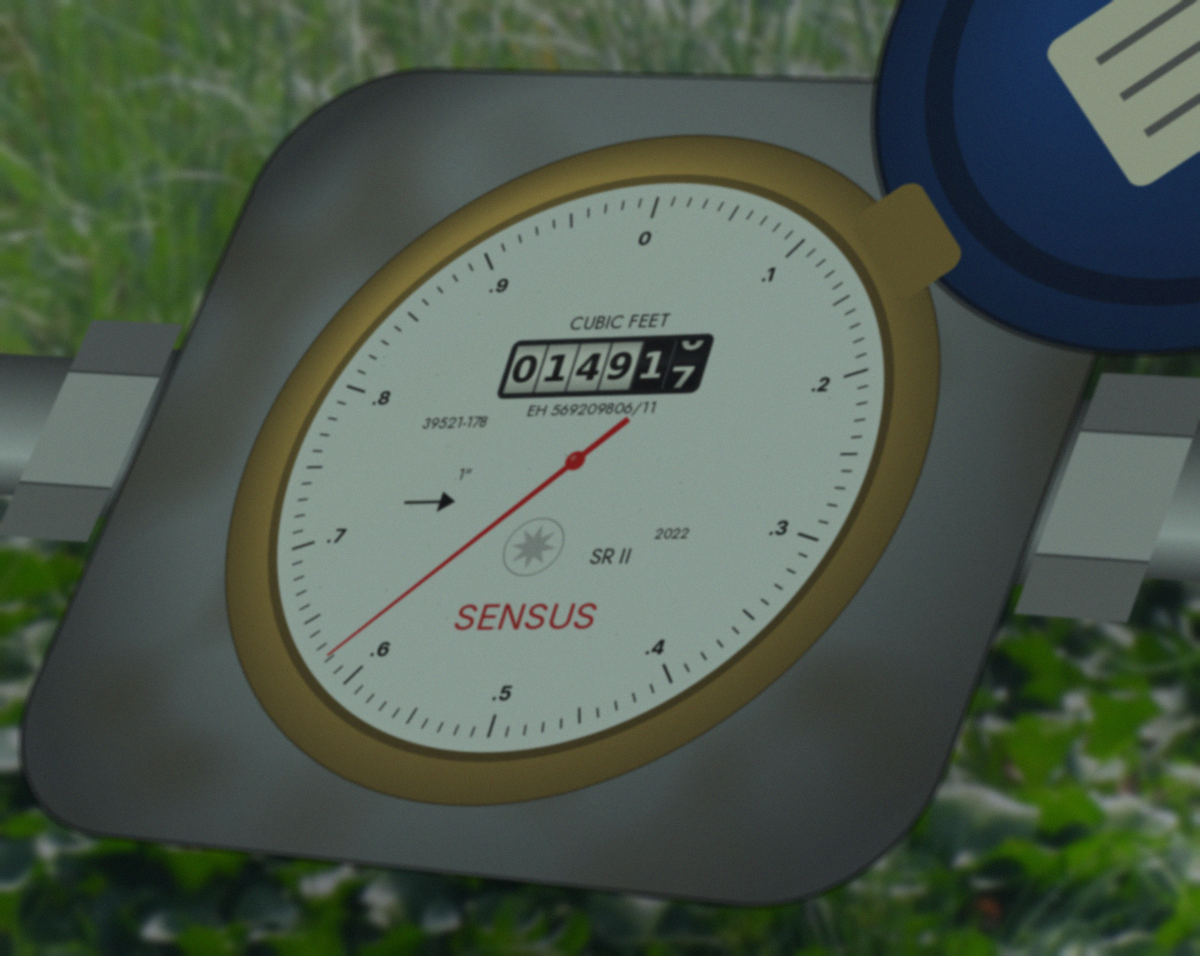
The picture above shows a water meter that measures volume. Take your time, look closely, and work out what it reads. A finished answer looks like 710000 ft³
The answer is 14916.62 ft³
